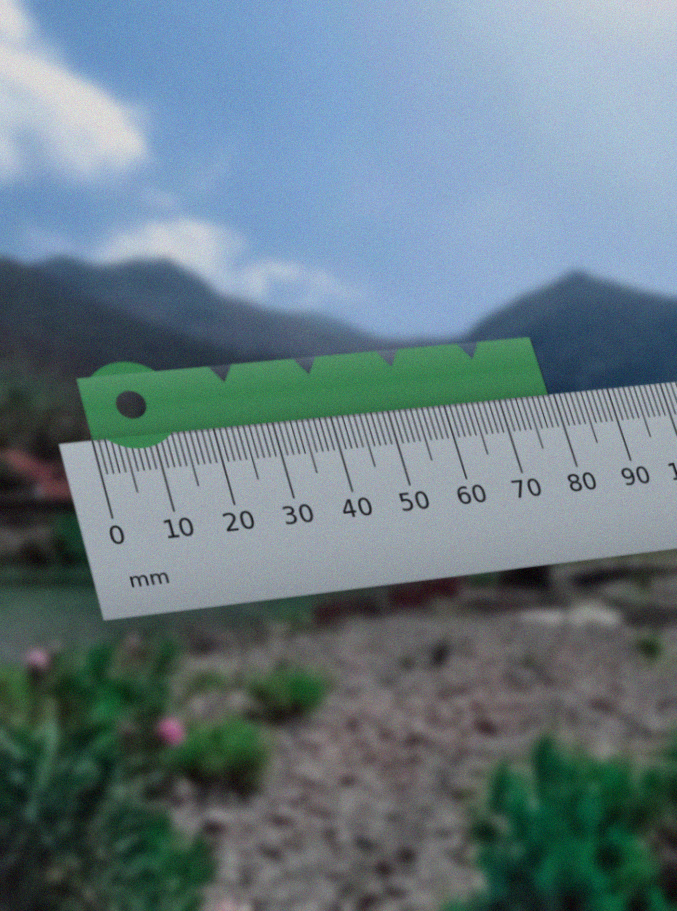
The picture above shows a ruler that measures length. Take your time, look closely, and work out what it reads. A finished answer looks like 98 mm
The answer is 79 mm
